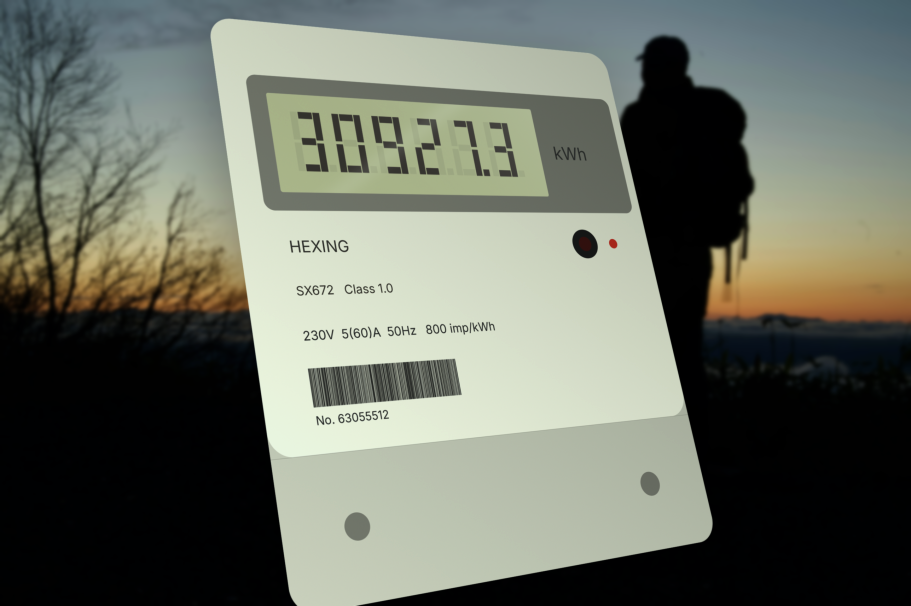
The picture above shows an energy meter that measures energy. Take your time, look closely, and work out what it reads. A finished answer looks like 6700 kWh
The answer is 30927.3 kWh
